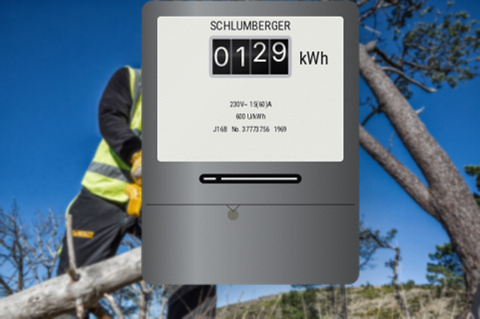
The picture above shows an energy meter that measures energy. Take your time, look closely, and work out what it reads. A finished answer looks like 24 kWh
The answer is 129 kWh
